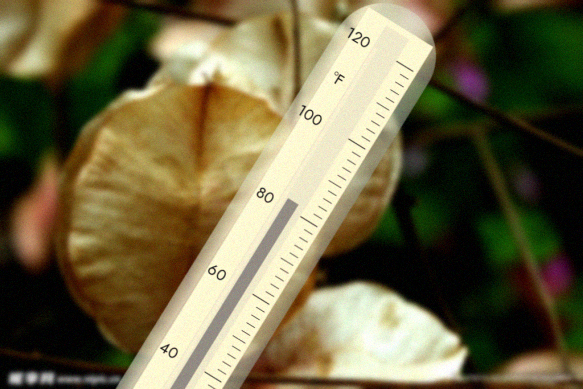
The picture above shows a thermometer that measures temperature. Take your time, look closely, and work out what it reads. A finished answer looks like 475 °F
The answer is 82 °F
